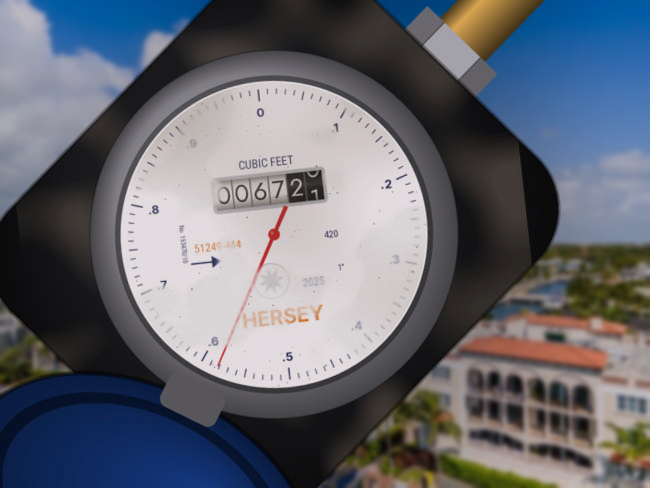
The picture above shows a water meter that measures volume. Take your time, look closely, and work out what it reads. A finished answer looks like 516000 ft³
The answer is 6720.58 ft³
